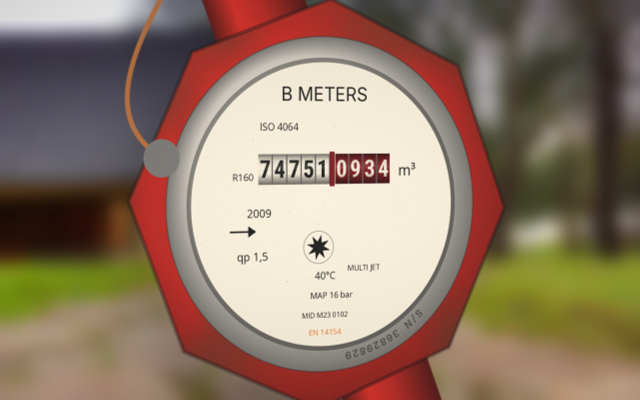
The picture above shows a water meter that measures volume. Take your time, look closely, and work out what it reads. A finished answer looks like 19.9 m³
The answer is 74751.0934 m³
